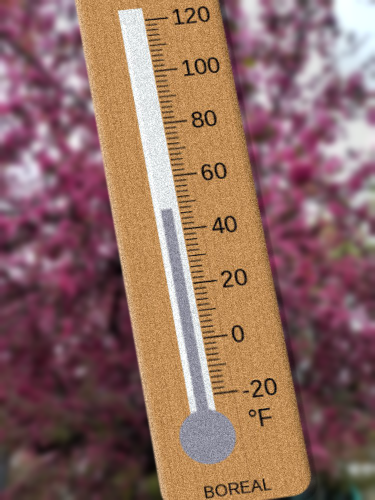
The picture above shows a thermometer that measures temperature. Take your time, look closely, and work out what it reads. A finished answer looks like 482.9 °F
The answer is 48 °F
